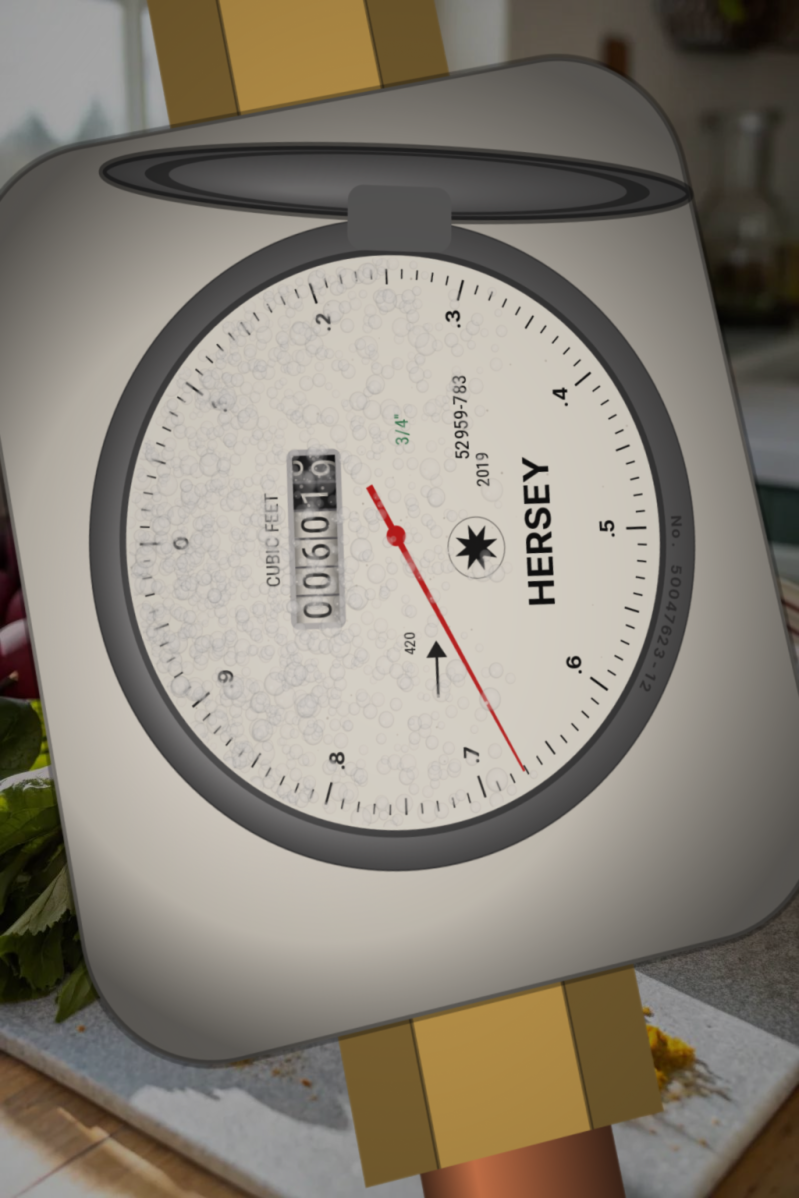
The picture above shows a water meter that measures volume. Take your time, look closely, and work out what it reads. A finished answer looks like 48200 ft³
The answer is 6018.67 ft³
